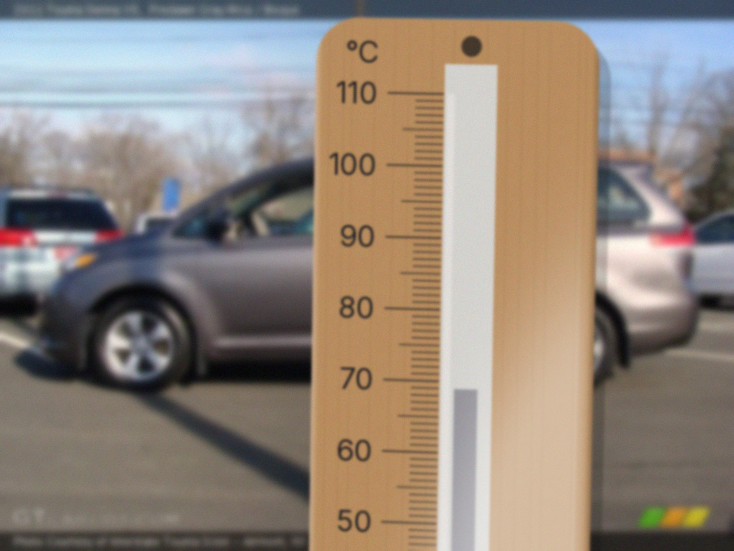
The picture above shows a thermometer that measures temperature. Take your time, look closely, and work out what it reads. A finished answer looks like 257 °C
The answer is 69 °C
